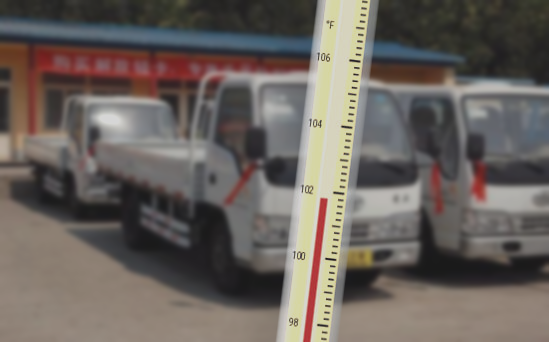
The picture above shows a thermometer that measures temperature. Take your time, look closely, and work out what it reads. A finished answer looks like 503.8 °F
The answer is 101.8 °F
